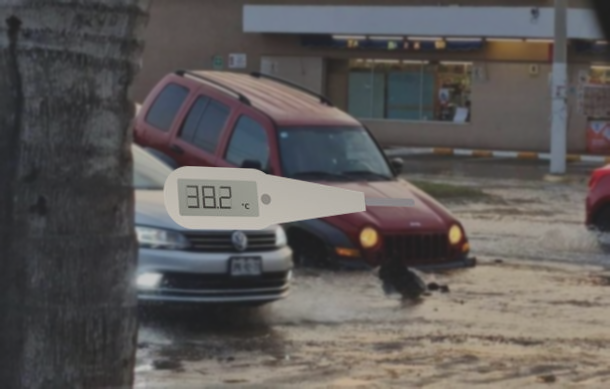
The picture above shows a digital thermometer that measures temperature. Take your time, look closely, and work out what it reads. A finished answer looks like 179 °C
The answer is 38.2 °C
